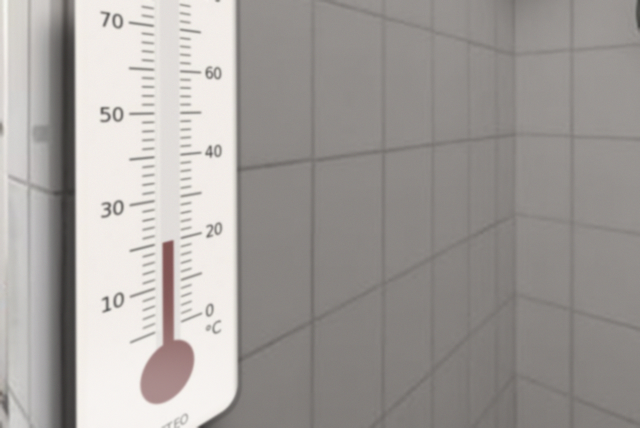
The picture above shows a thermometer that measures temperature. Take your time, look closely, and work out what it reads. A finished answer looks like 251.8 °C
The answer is 20 °C
